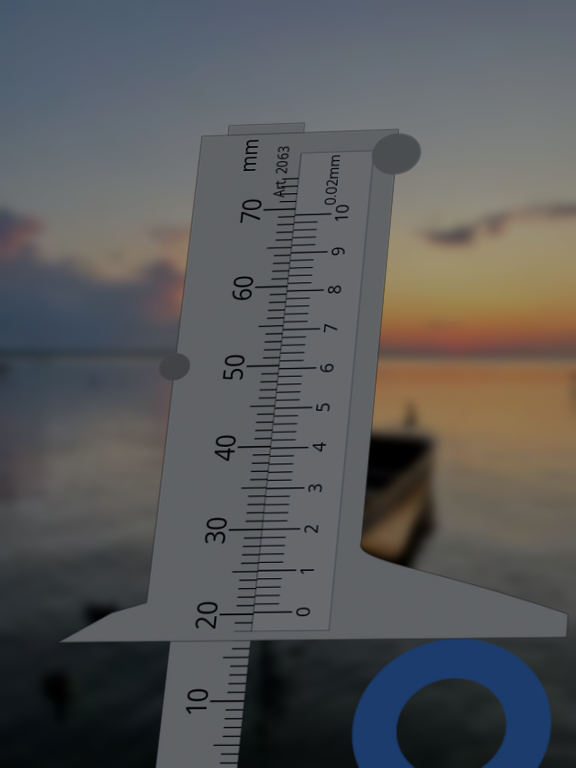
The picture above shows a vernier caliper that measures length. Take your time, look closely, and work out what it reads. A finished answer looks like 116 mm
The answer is 20.2 mm
